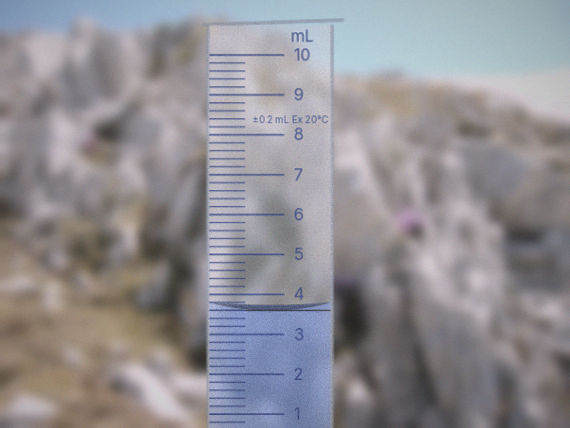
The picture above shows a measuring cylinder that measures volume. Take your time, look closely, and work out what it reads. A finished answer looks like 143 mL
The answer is 3.6 mL
